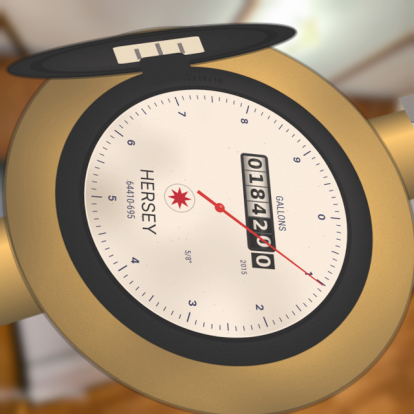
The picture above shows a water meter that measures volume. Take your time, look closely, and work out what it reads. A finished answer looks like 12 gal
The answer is 184201.0 gal
